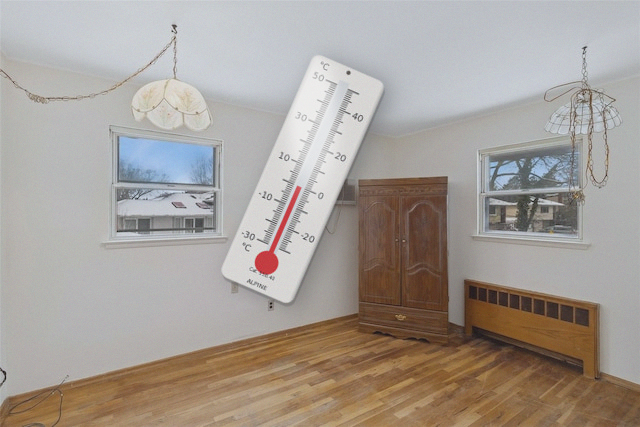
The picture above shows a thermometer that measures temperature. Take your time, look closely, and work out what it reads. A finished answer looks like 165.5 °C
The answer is 0 °C
